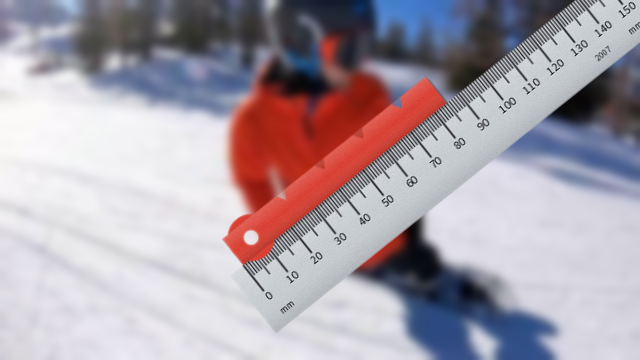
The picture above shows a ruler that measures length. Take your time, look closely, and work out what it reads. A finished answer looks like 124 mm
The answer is 85 mm
